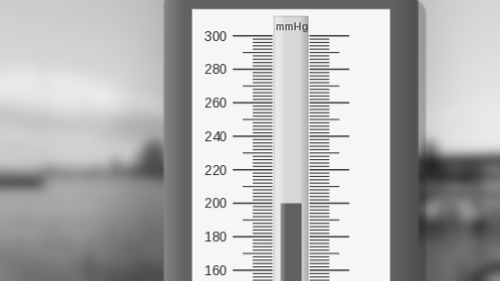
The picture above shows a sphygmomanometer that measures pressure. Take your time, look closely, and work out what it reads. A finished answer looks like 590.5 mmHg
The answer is 200 mmHg
